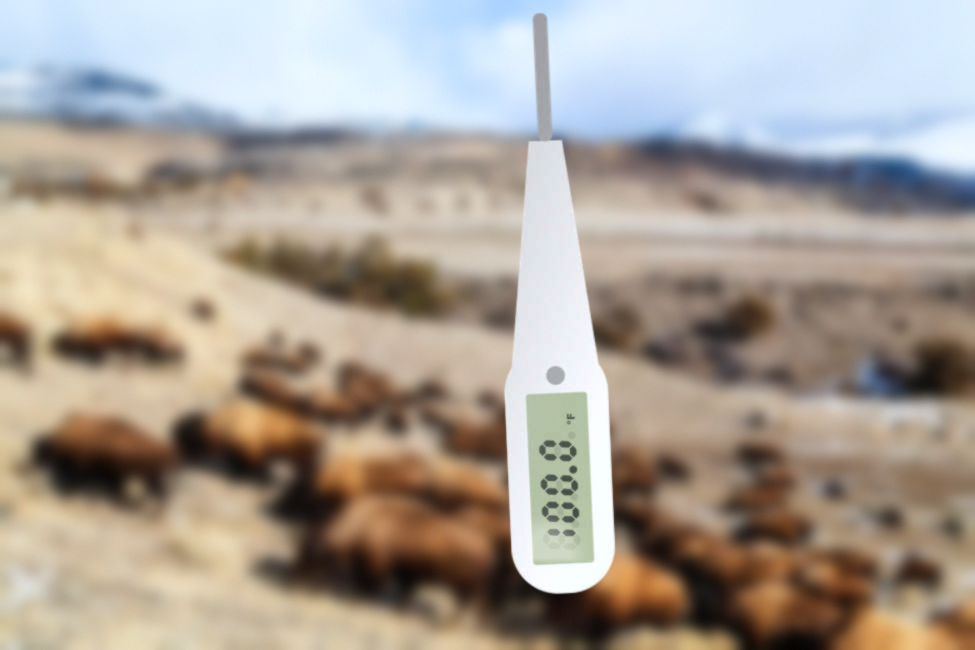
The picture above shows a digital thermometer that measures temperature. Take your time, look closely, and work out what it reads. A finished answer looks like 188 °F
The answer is 100.0 °F
